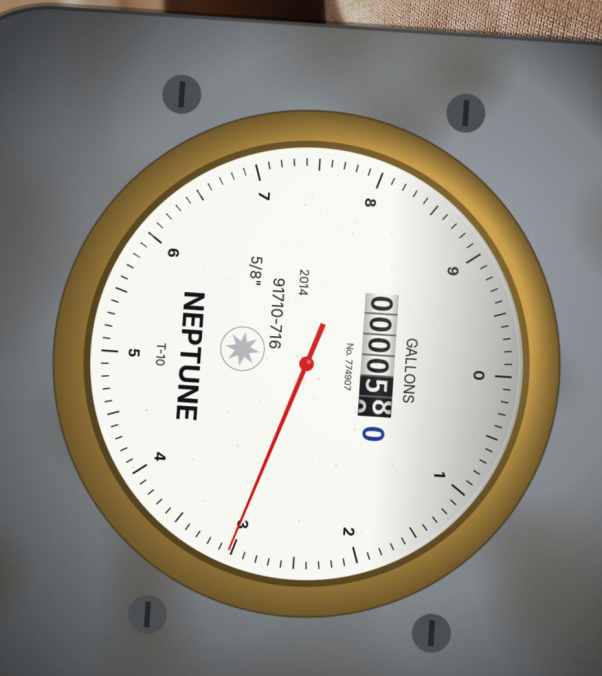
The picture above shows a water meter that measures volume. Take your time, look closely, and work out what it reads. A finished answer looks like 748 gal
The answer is 583.0 gal
